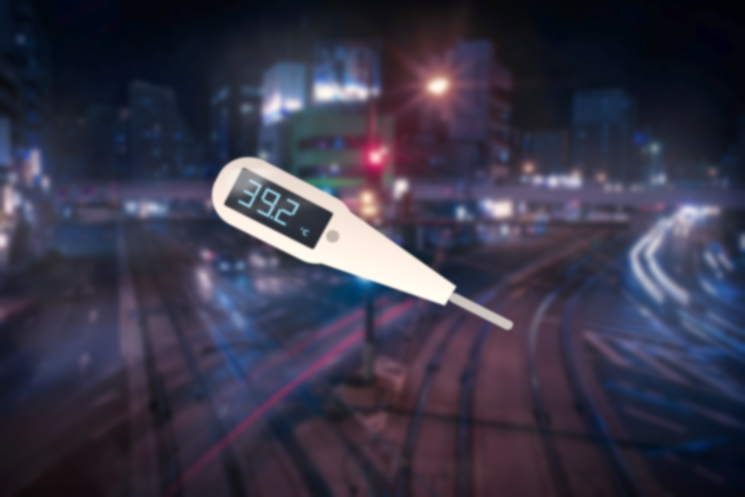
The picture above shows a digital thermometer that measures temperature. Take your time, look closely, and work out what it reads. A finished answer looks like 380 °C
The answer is 39.2 °C
